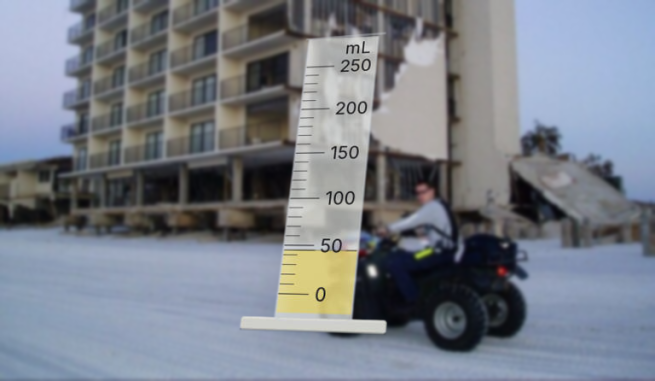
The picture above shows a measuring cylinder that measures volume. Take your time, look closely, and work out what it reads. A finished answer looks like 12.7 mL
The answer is 45 mL
